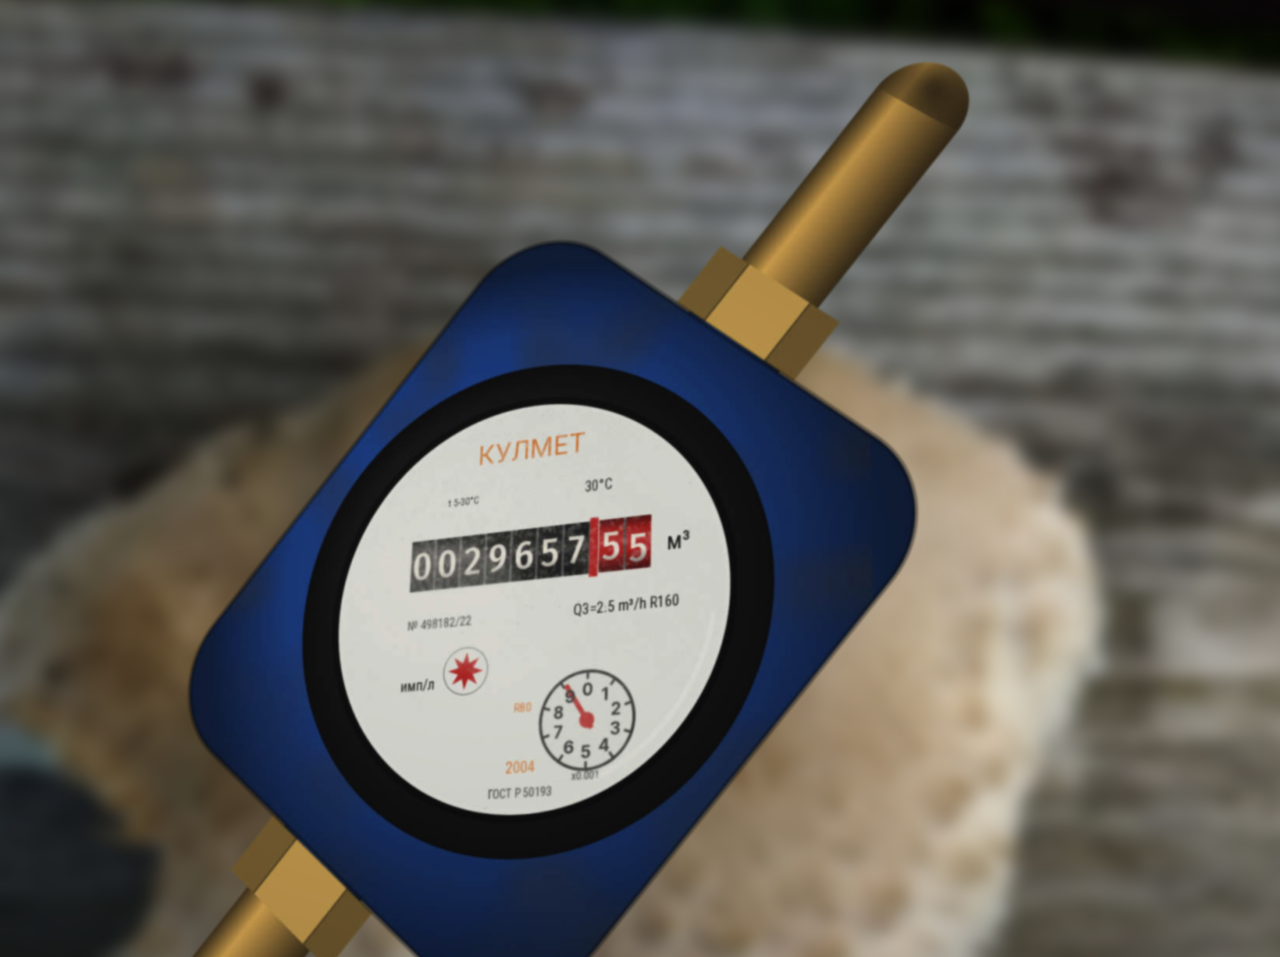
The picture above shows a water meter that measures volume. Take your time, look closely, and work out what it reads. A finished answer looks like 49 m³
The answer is 29657.549 m³
